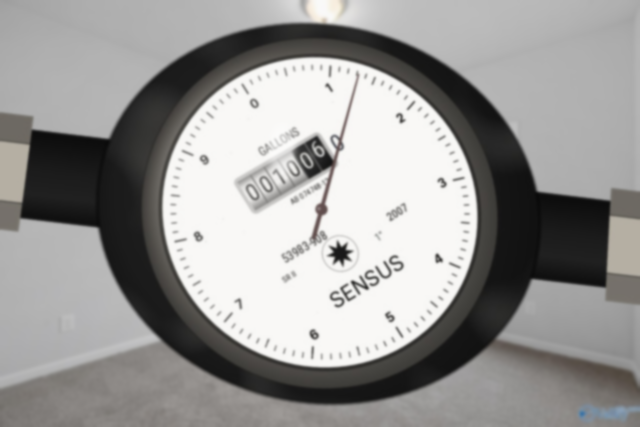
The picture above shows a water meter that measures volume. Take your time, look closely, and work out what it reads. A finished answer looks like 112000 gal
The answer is 10061.3 gal
